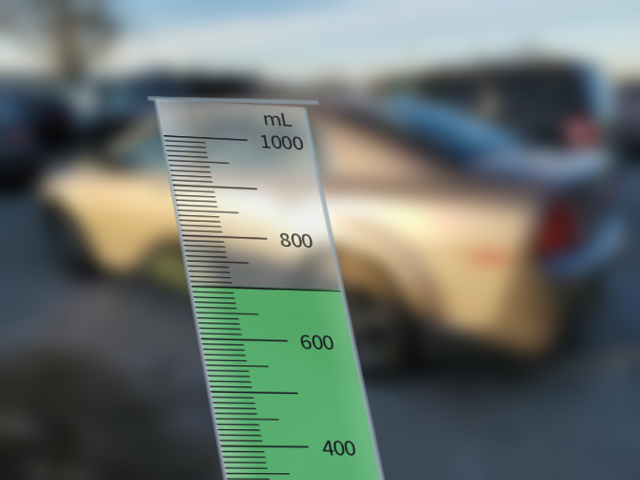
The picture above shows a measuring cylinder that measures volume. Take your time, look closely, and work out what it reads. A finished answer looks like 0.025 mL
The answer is 700 mL
